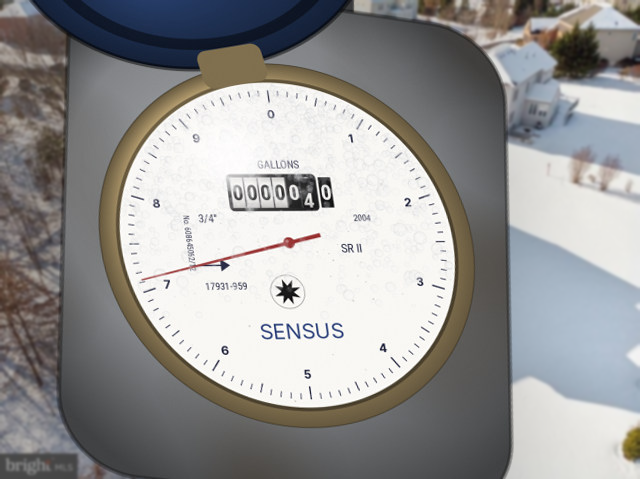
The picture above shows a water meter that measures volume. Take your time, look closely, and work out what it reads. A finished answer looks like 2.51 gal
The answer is 37.1 gal
